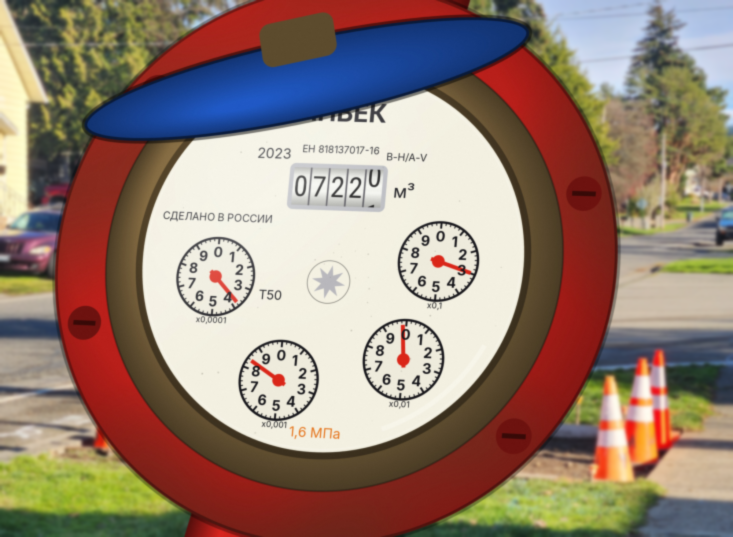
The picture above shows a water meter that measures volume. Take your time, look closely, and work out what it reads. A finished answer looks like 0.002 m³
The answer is 7220.2983 m³
